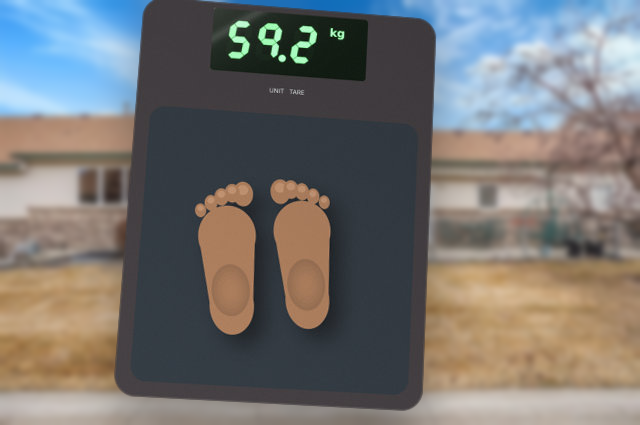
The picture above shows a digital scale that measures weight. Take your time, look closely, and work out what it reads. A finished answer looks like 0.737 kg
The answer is 59.2 kg
